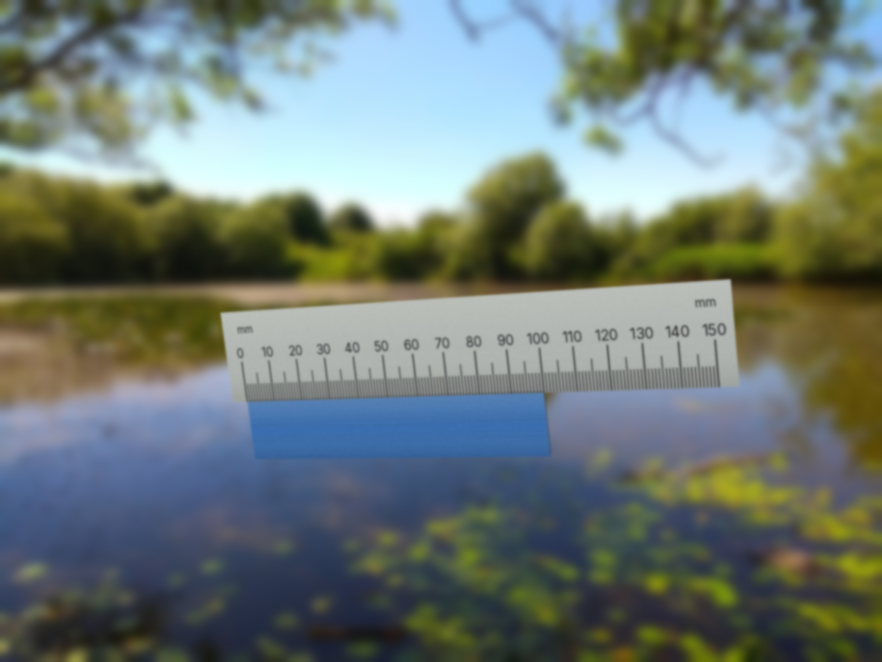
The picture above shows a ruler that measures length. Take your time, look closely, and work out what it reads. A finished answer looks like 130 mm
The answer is 100 mm
